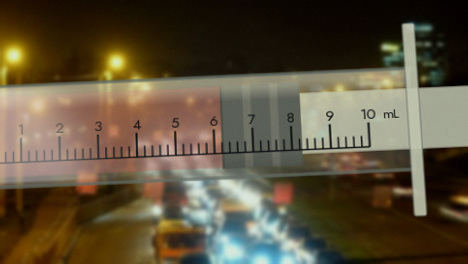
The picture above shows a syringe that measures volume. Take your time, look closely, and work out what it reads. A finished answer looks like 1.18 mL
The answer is 6.2 mL
